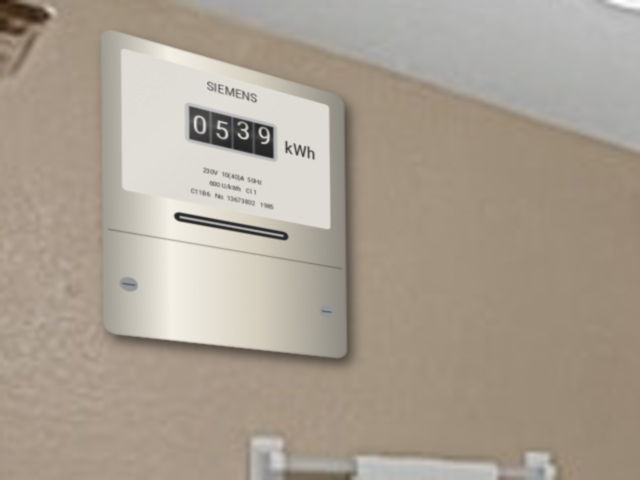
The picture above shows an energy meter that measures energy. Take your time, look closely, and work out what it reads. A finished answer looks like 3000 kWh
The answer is 539 kWh
